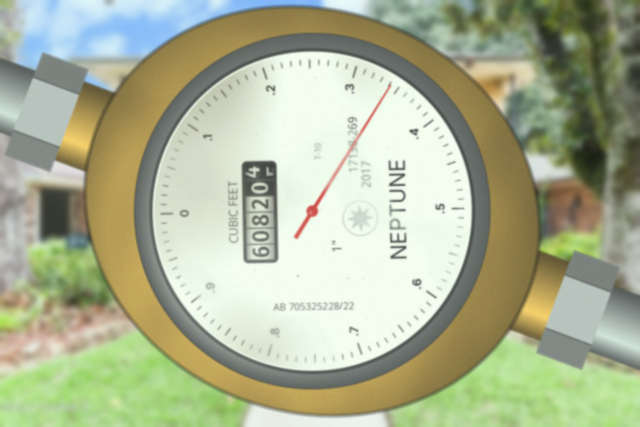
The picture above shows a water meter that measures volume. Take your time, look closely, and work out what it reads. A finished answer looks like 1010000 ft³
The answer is 608204.34 ft³
